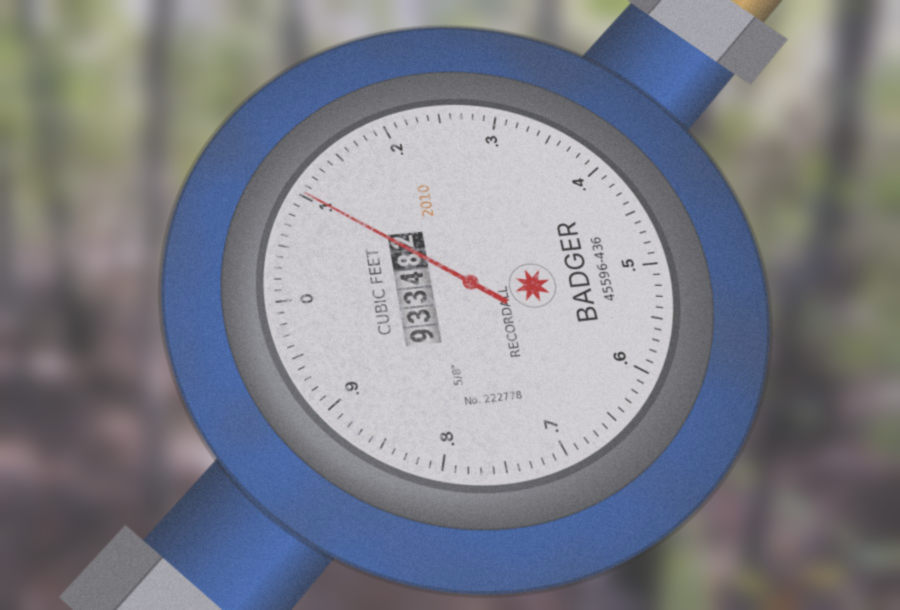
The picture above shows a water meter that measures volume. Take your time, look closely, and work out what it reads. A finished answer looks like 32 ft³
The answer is 933482.10 ft³
